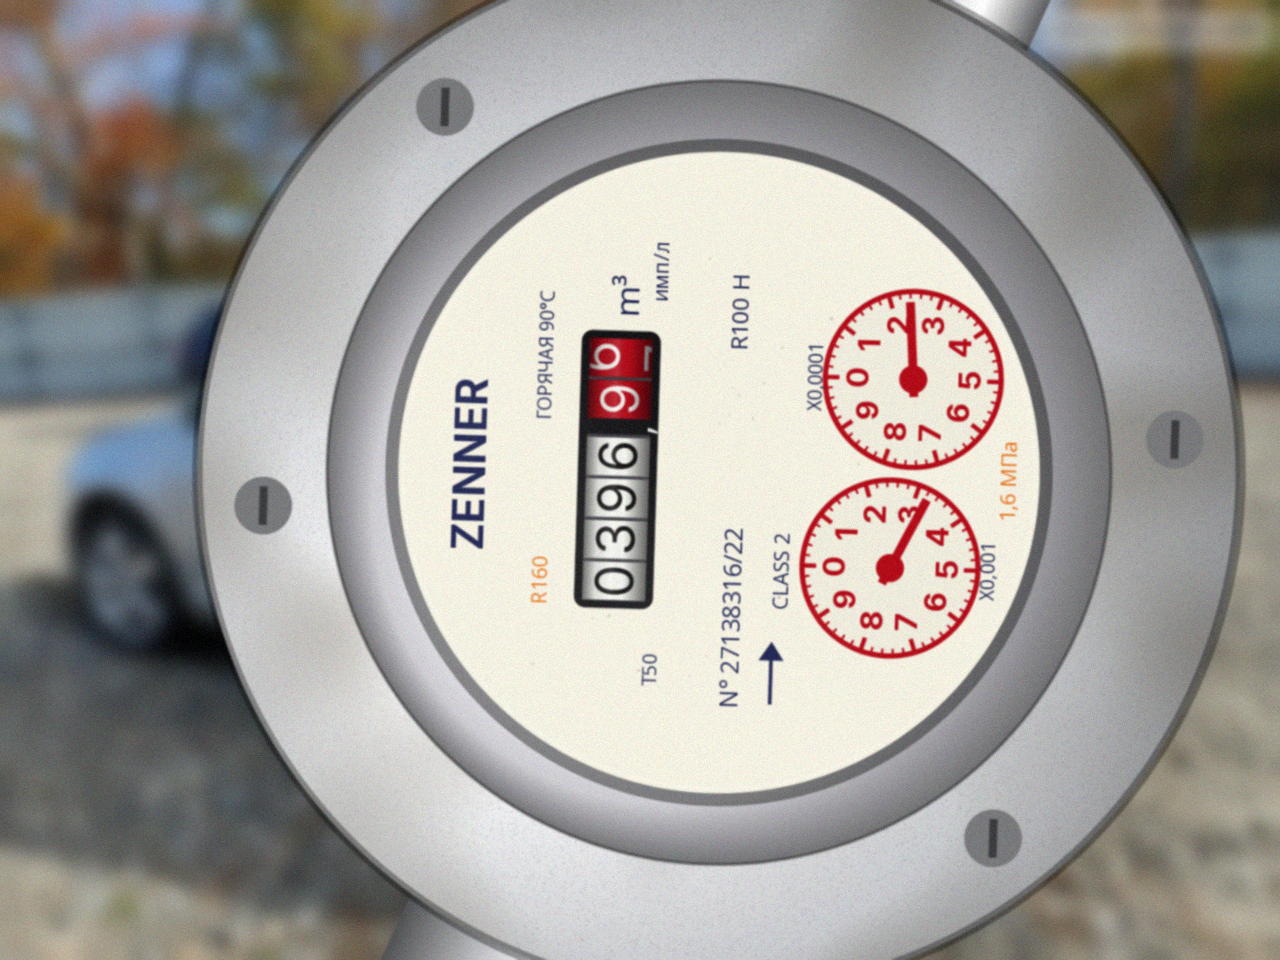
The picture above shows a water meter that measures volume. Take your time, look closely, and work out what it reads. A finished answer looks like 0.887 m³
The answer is 396.9632 m³
